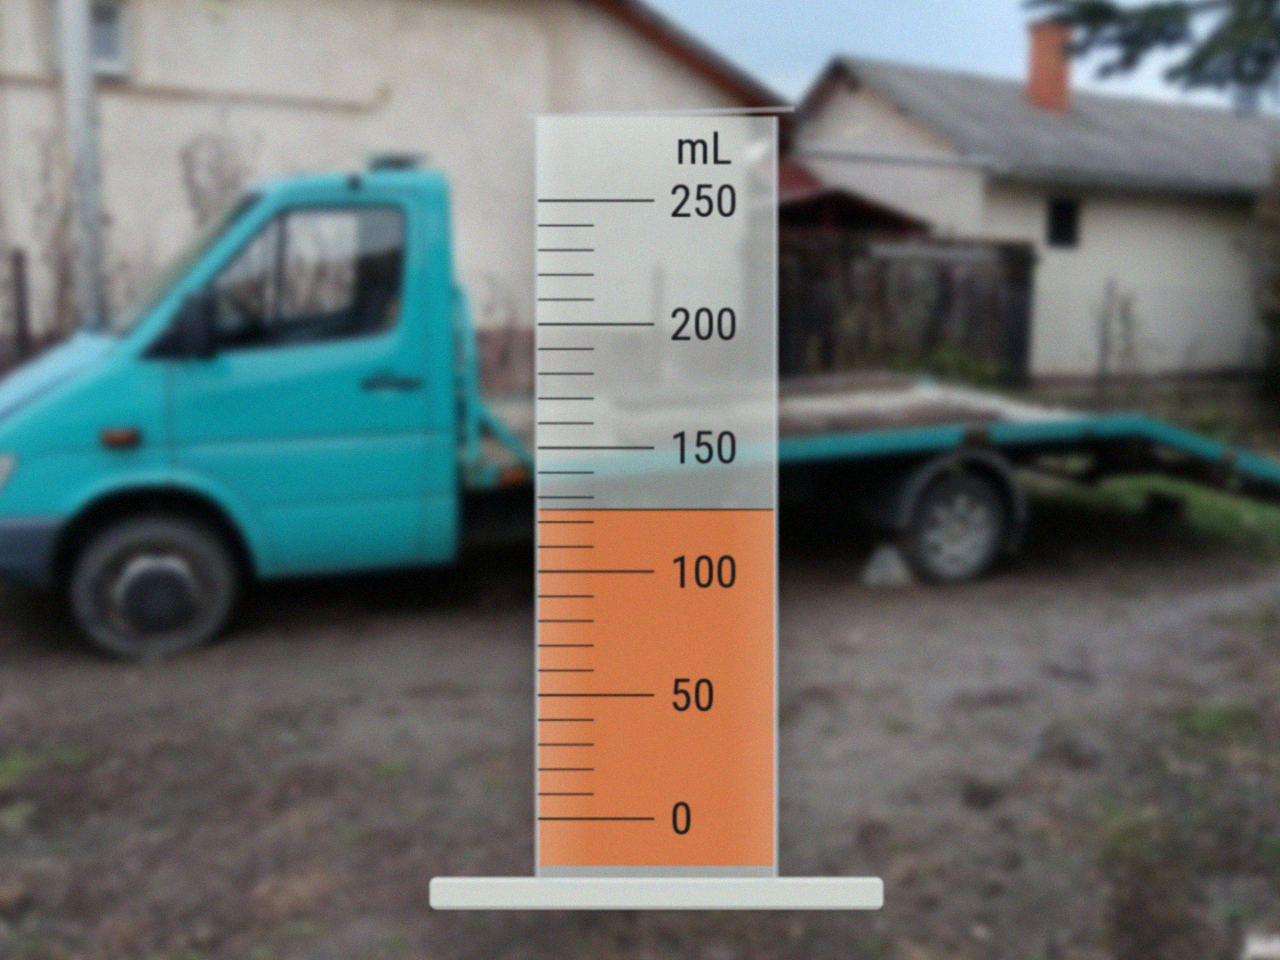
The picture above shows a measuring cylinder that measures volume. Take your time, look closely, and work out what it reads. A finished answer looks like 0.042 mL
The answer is 125 mL
